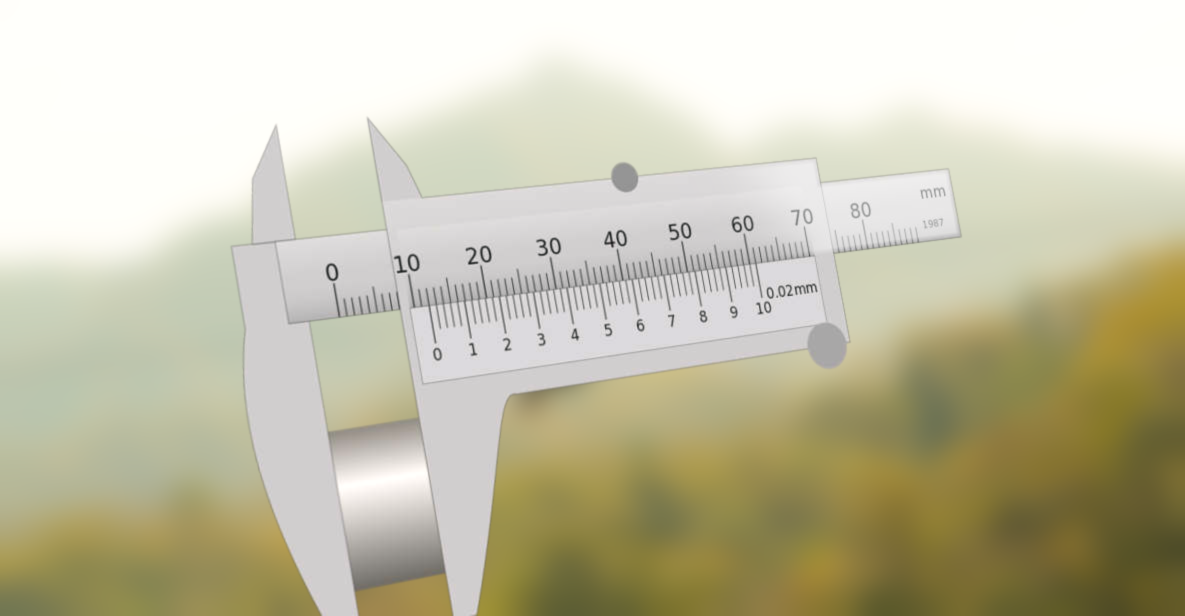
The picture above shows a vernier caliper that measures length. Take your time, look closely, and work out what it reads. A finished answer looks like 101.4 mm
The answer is 12.0 mm
